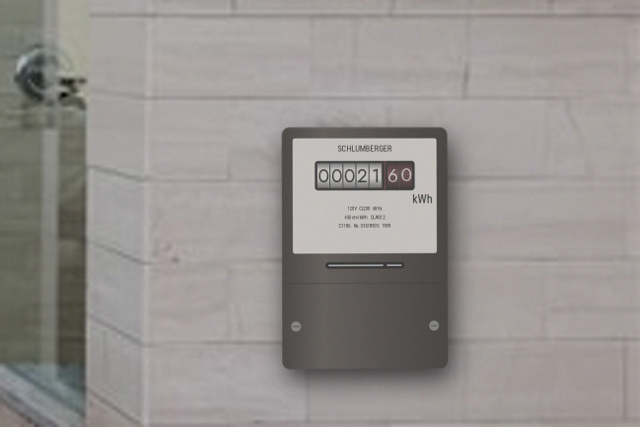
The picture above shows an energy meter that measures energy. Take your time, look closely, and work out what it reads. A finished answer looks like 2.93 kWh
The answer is 21.60 kWh
